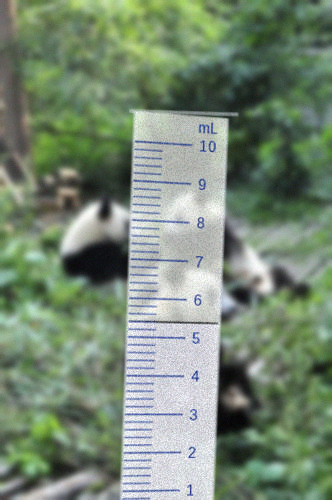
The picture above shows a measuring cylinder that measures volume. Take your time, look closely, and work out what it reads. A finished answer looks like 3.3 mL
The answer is 5.4 mL
